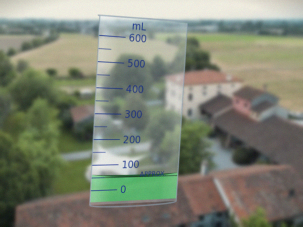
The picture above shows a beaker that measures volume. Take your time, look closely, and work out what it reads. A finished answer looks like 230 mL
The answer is 50 mL
